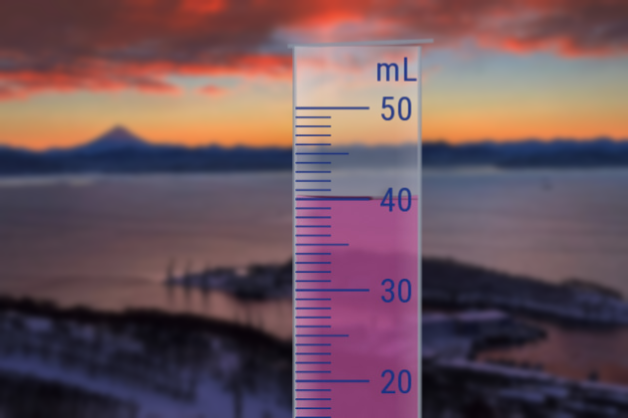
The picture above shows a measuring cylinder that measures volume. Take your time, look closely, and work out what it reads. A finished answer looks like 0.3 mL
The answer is 40 mL
